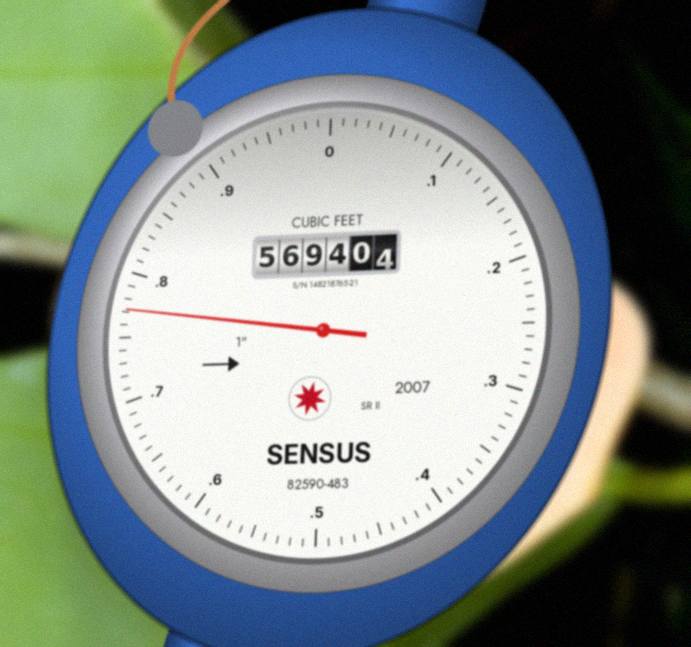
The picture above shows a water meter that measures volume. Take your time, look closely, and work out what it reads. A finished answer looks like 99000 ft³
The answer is 569403.77 ft³
